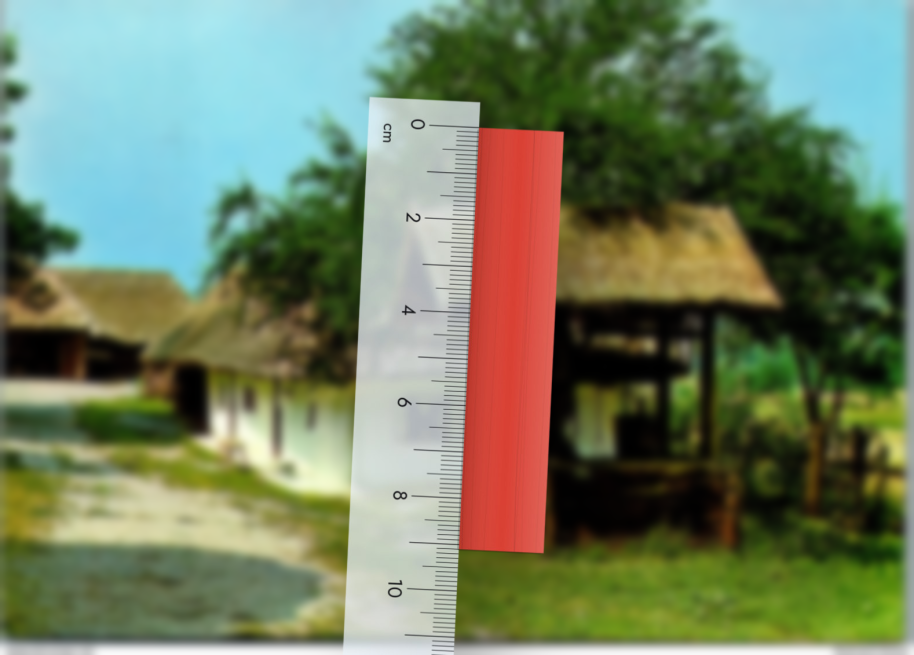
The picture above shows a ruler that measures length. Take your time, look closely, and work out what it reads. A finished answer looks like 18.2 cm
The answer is 9.1 cm
